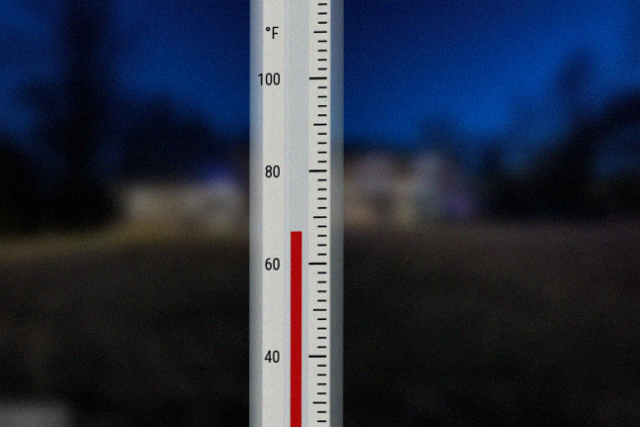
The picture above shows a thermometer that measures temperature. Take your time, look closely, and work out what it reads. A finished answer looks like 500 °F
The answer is 67 °F
